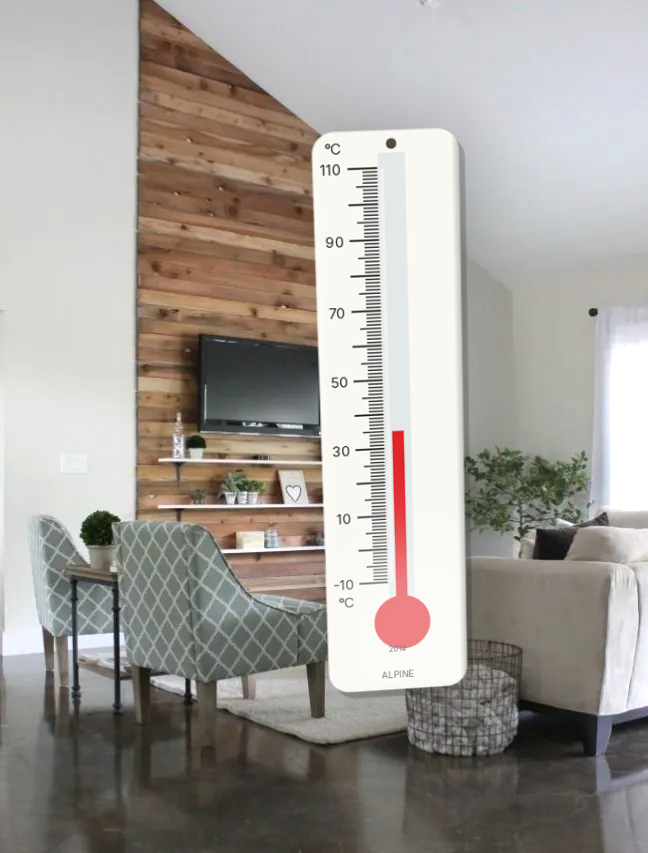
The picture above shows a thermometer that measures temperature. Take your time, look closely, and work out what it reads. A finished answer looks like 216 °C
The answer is 35 °C
